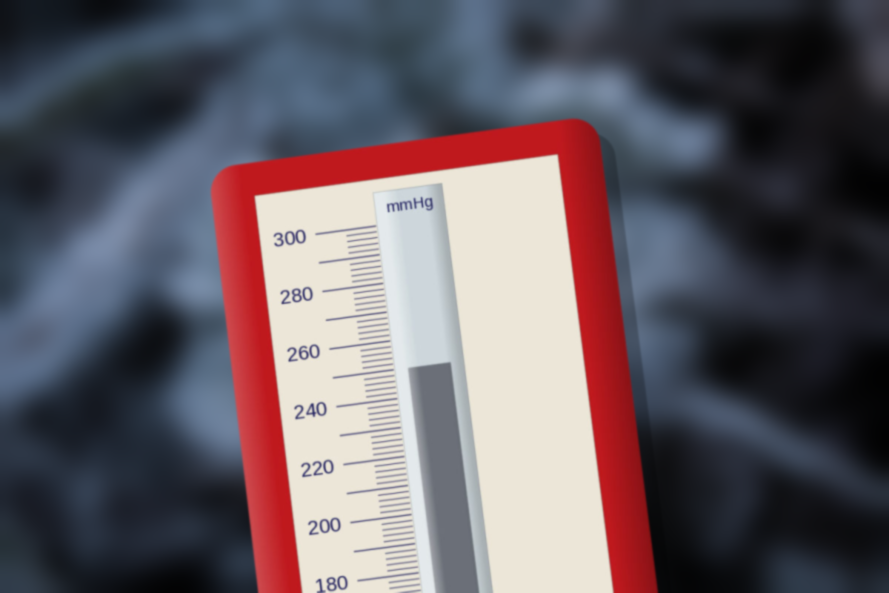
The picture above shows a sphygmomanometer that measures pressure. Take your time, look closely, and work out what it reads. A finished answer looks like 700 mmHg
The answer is 250 mmHg
